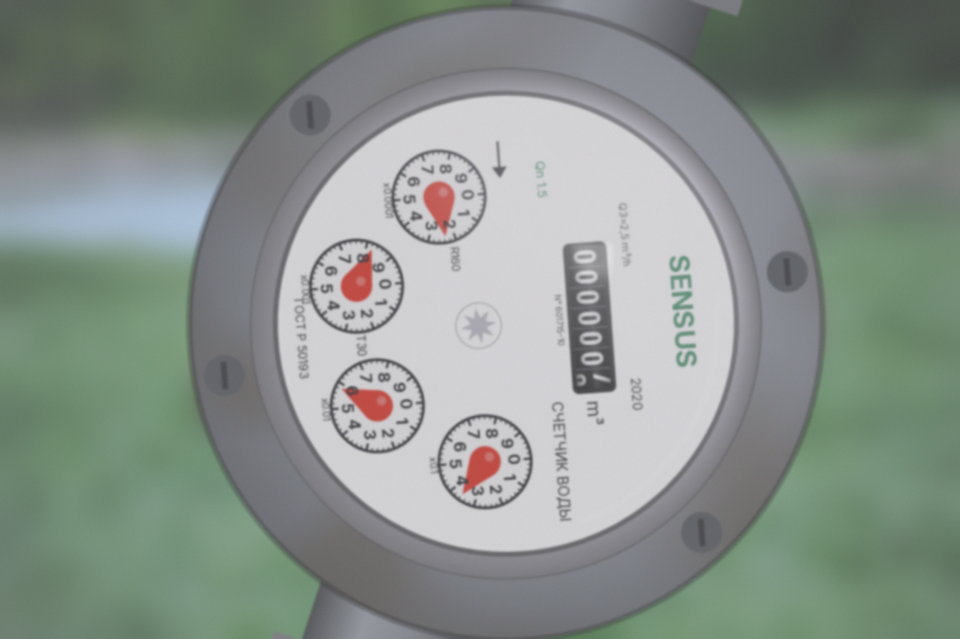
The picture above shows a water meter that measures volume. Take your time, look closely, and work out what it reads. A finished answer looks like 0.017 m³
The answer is 7.3582 m³
